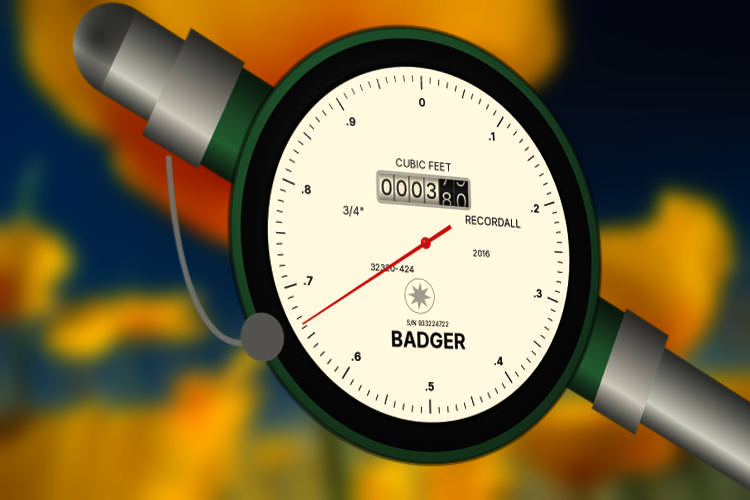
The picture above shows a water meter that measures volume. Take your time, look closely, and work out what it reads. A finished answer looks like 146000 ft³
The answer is 379.66 ft³
